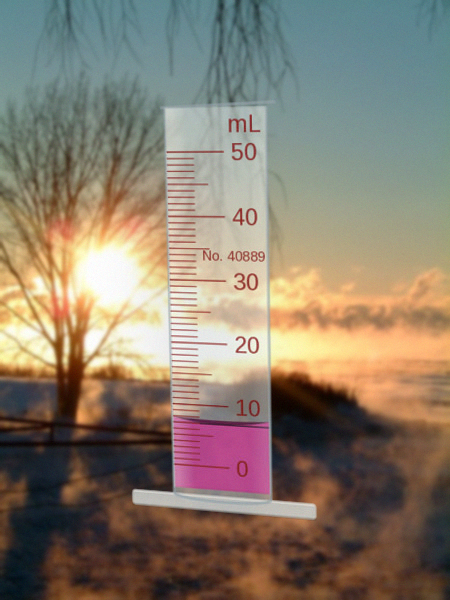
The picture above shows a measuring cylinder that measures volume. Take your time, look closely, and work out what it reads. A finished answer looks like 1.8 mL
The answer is 7 mL
